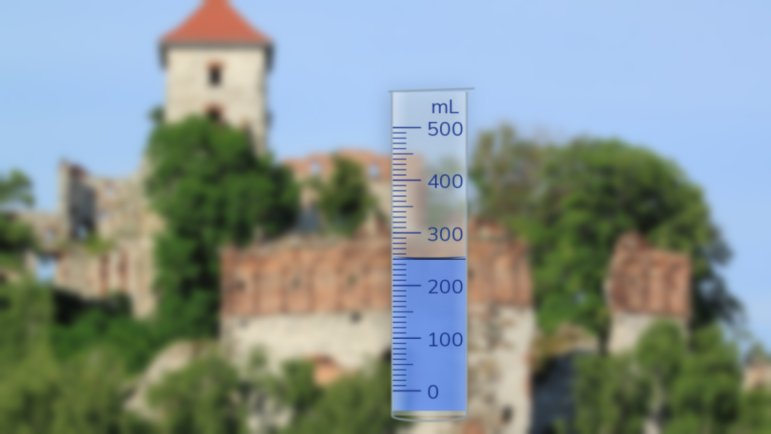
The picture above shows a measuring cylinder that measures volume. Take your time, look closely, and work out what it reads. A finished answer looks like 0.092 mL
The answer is 250 mL
